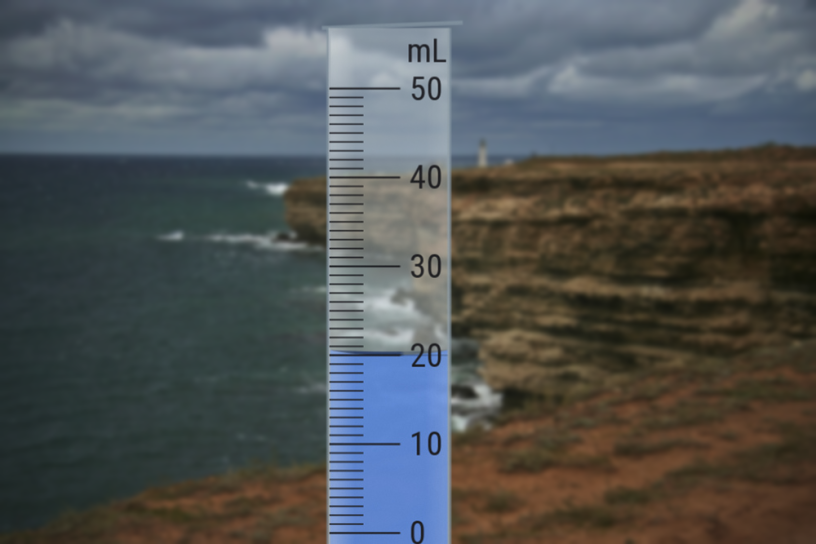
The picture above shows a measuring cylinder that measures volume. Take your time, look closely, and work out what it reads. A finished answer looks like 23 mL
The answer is 20 mL
